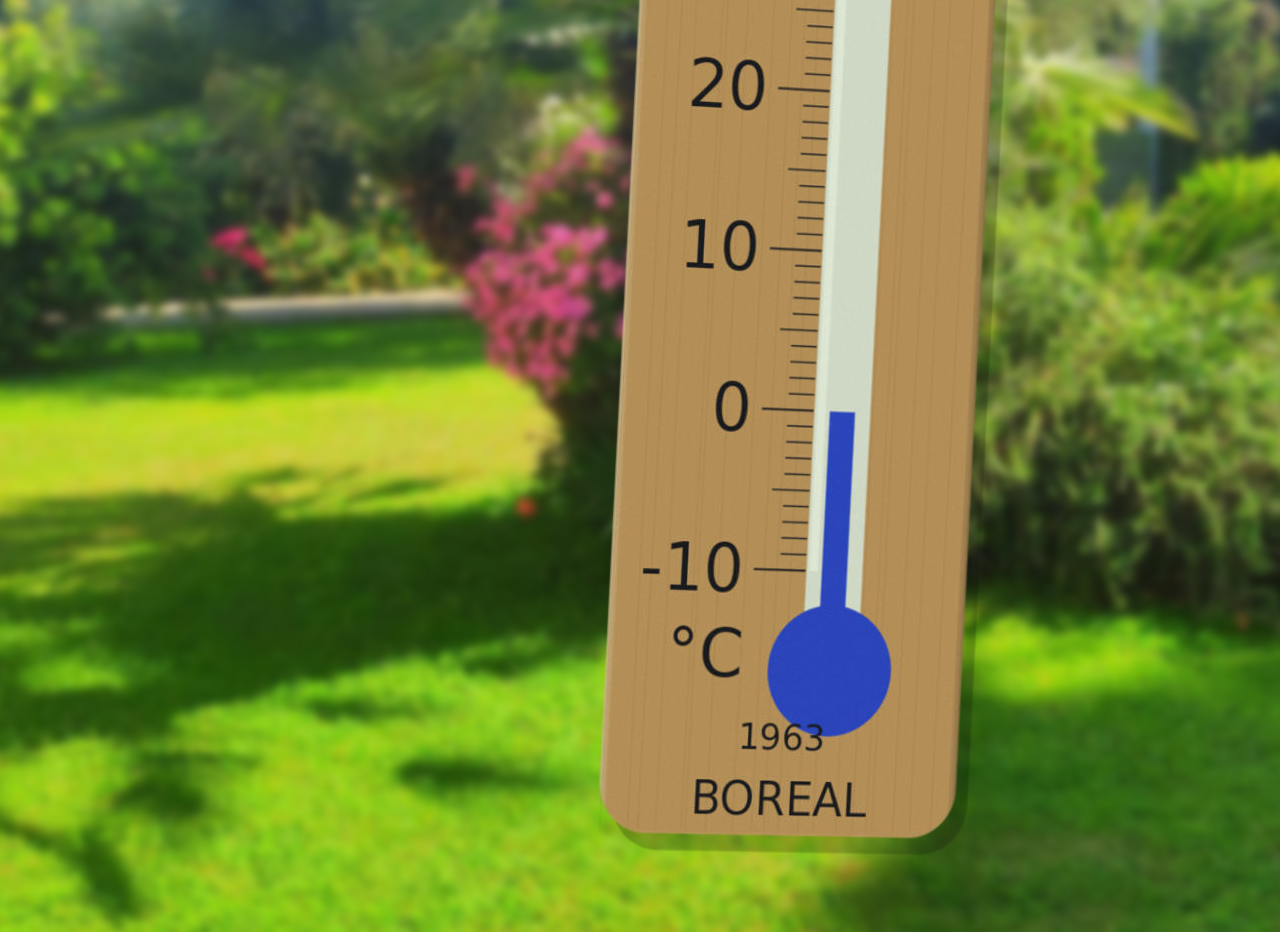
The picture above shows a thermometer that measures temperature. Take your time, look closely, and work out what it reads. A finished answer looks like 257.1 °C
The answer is 0 °C
